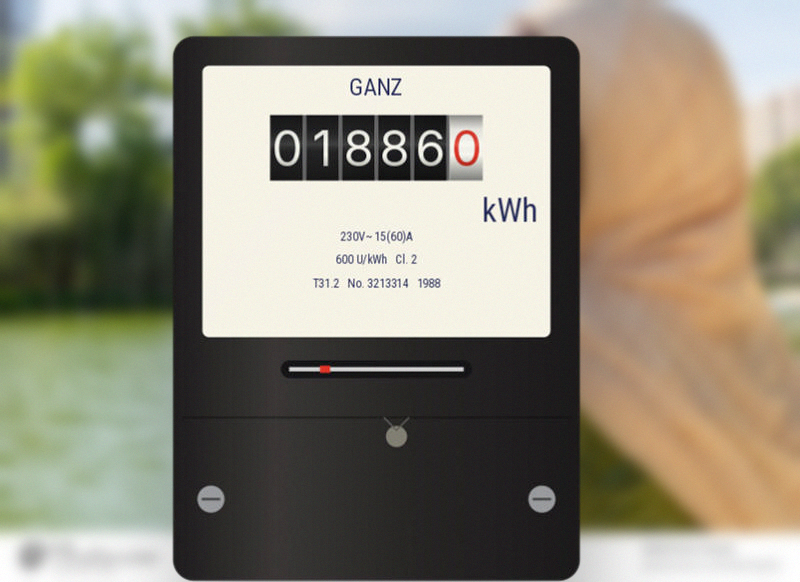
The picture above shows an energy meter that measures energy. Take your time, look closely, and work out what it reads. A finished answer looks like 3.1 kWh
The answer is 1886.0 kWh
